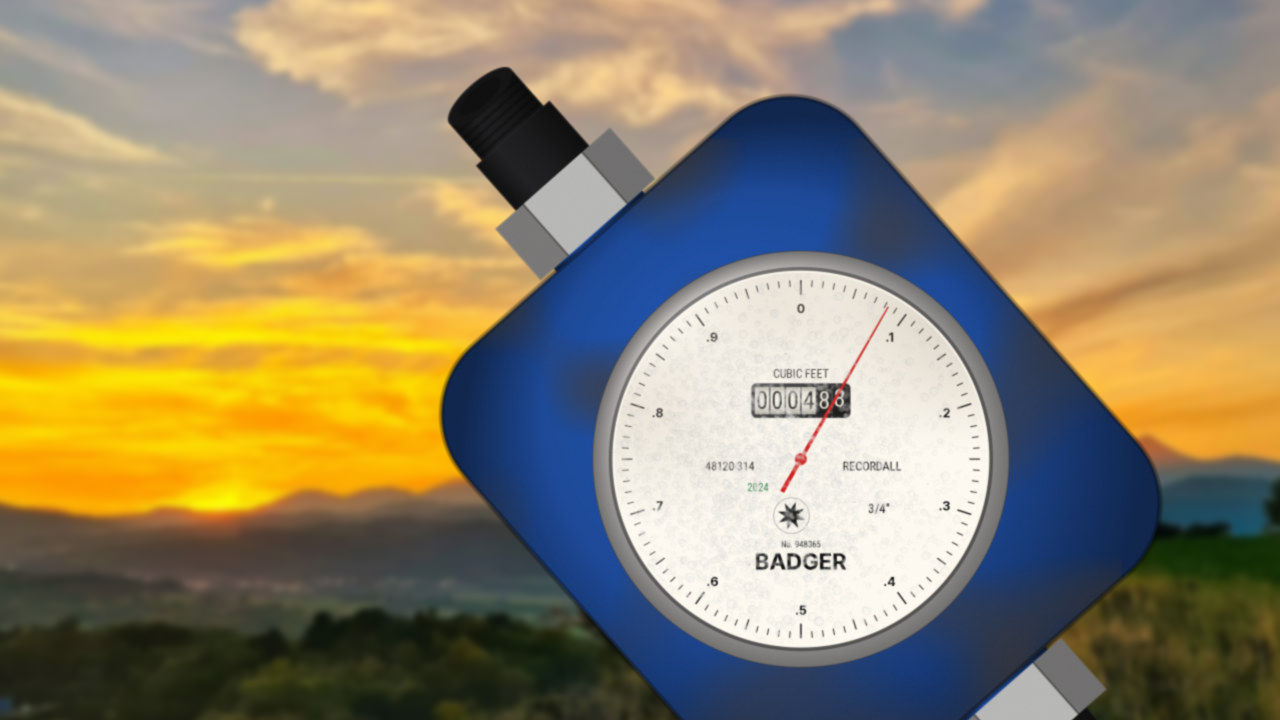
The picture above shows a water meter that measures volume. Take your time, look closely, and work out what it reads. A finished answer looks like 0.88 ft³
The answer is 488.08 ft³
